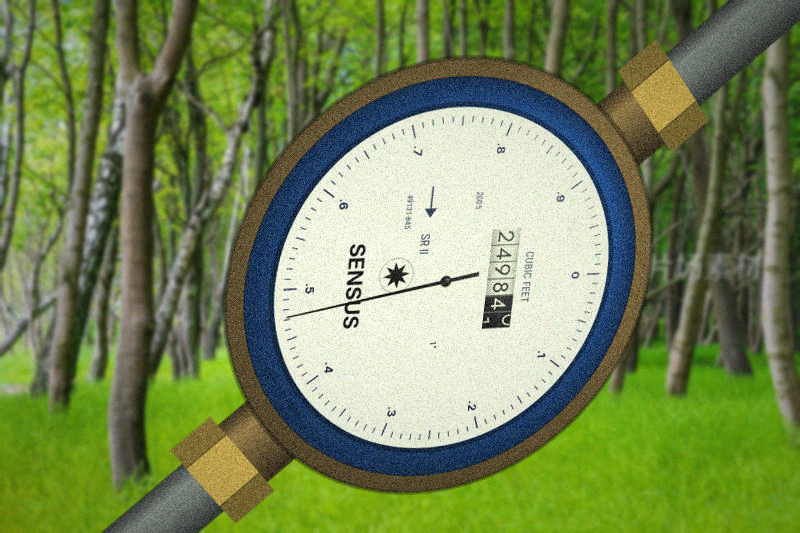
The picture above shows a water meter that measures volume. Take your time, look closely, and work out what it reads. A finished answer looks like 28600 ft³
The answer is 249840.47 ft³
